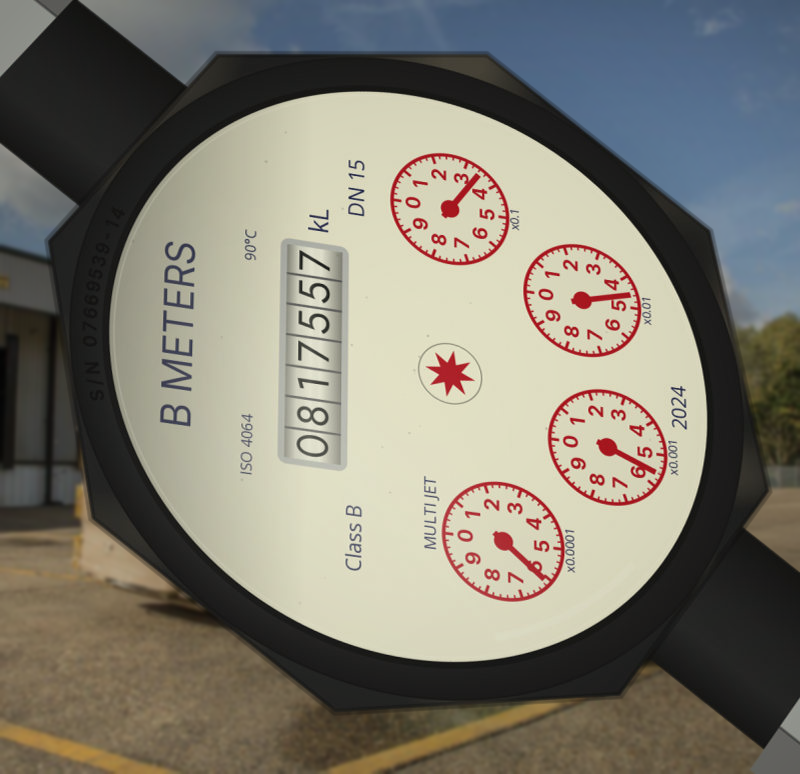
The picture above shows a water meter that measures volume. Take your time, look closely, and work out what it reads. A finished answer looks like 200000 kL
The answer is 817557.3456 kL
